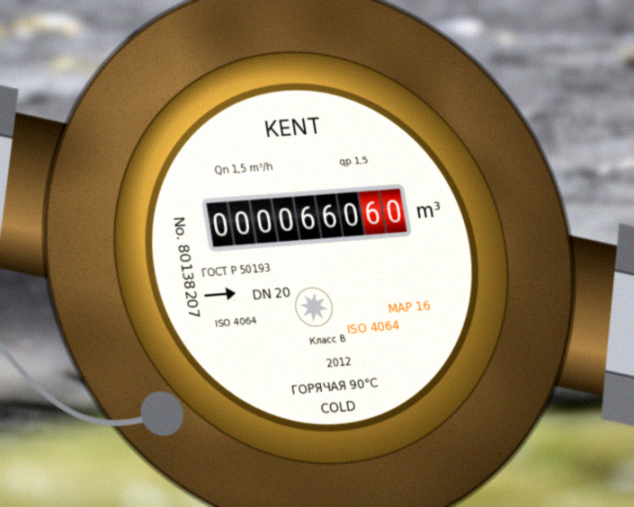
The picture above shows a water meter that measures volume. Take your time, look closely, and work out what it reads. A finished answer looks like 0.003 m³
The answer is 660.60 m³
